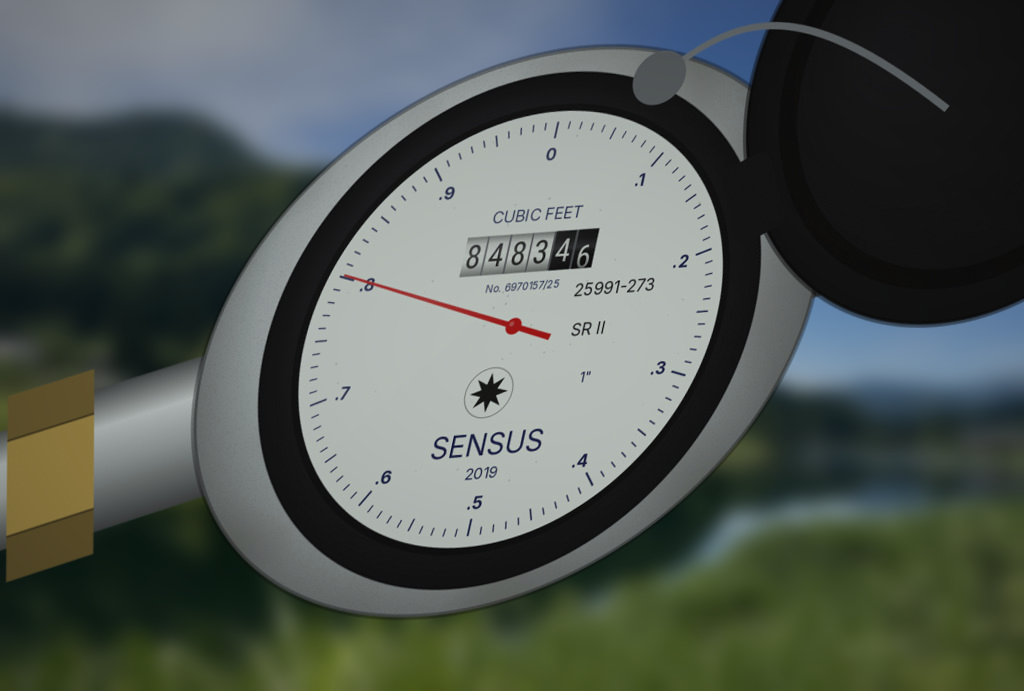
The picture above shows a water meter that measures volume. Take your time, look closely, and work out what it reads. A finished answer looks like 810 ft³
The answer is 848345.80 ft³
